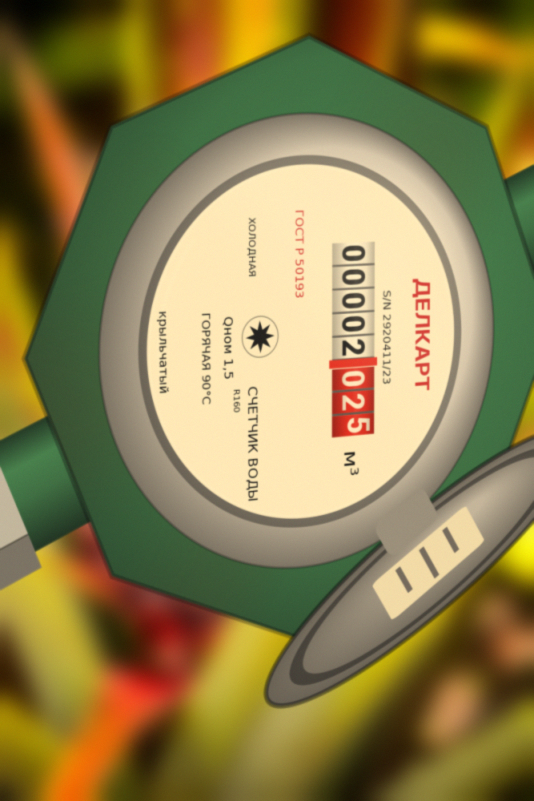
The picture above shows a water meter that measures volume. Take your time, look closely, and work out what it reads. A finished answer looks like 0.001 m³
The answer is 2.025 m³
